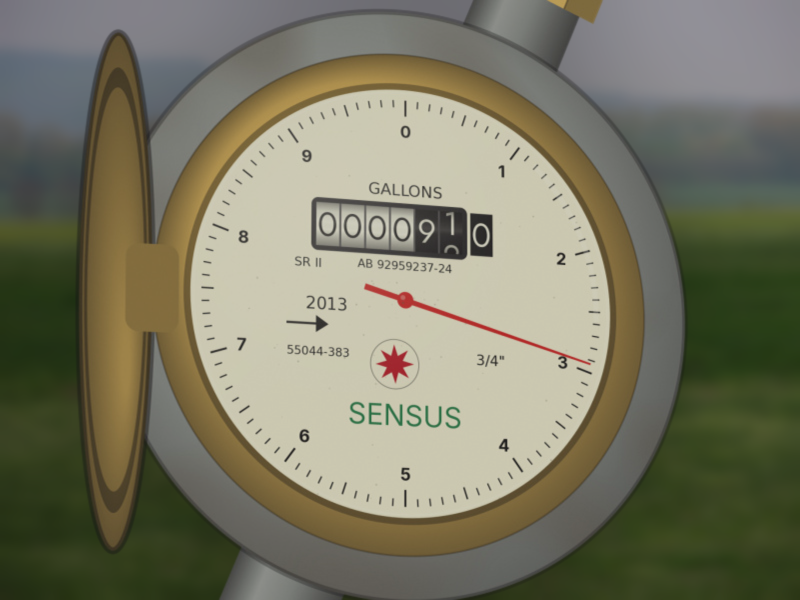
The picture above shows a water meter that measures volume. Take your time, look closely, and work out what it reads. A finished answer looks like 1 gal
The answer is 912.9 gal
